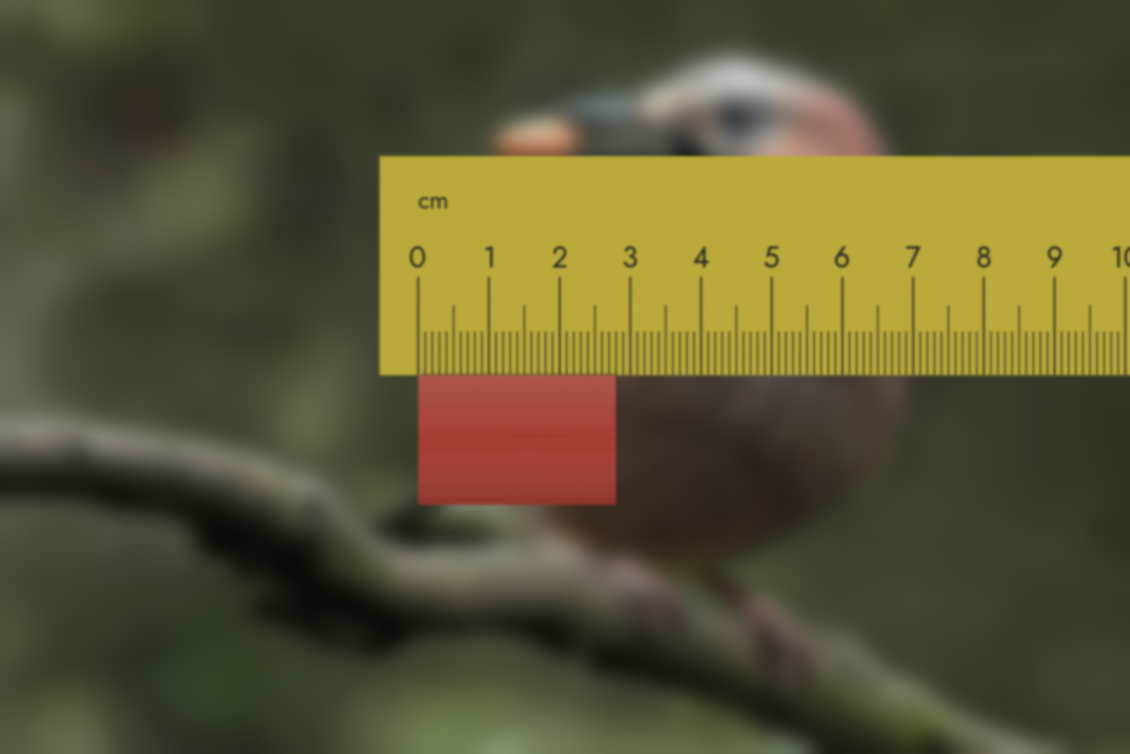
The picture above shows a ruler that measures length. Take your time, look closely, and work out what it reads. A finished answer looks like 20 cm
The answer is 2.8 cm
